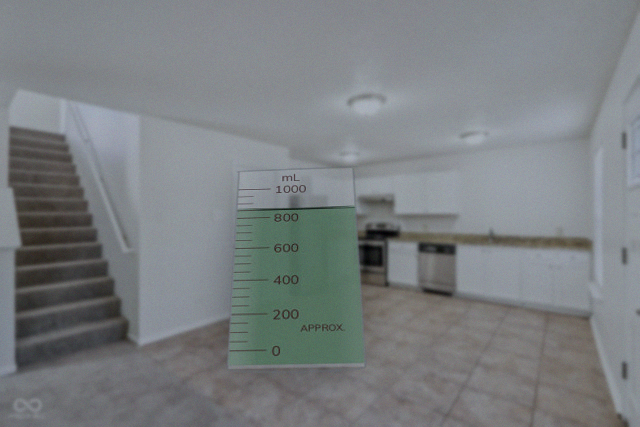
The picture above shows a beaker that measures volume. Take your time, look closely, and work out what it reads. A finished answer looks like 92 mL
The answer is 850 mL
